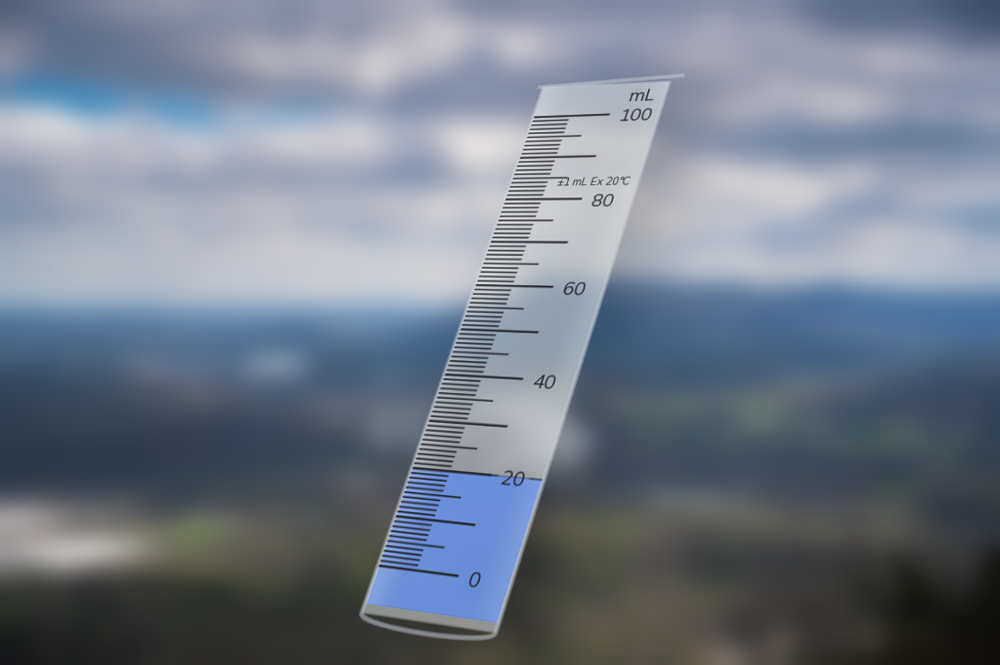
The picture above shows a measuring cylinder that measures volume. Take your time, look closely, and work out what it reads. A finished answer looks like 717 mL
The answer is 20 mL
